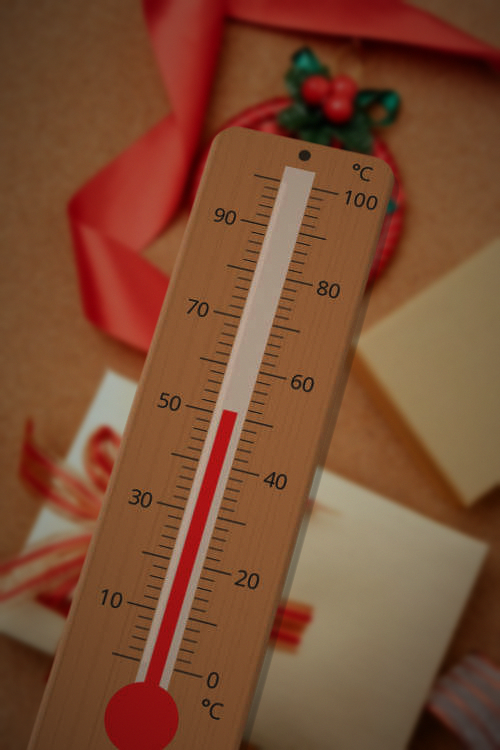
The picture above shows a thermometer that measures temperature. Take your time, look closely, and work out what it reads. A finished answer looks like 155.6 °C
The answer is 51 °C
